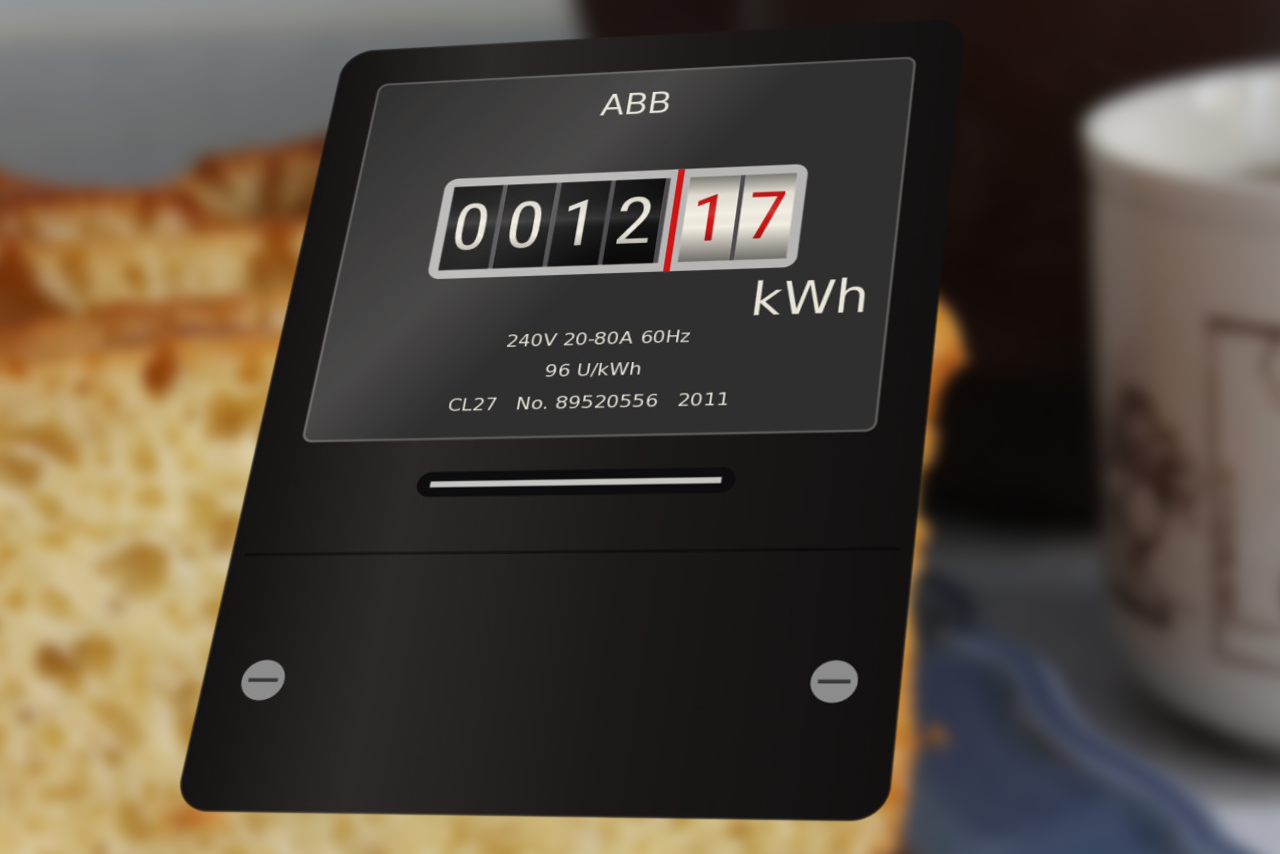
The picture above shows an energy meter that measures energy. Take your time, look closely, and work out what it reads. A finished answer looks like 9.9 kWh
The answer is 12.17 kWh
